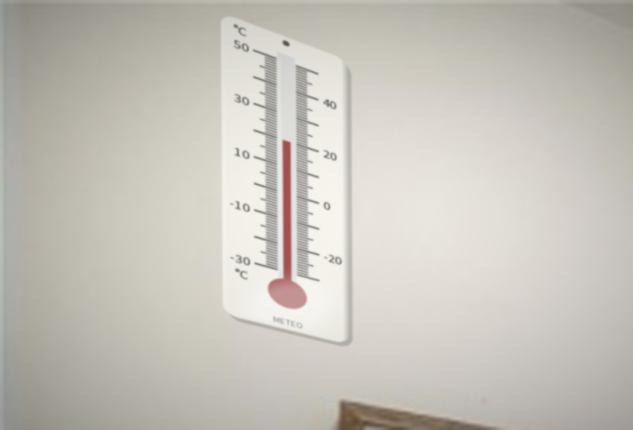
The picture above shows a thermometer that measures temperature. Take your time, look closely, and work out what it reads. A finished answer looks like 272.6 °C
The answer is 20 °C
